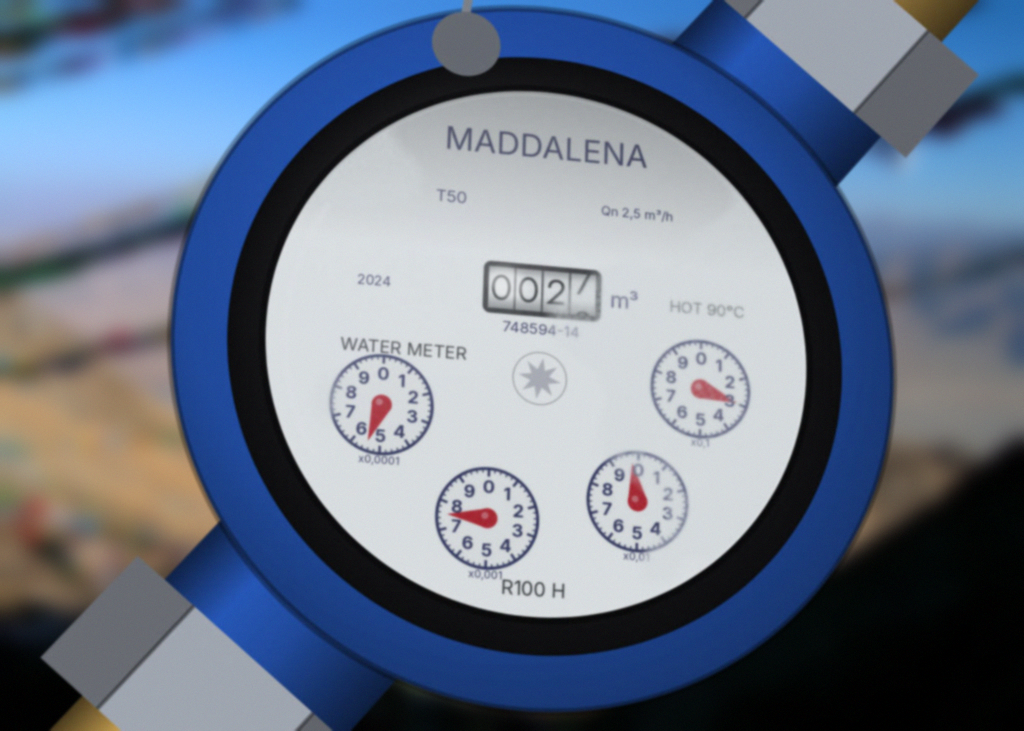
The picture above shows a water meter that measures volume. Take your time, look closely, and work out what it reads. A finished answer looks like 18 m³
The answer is 27.2975 m³
